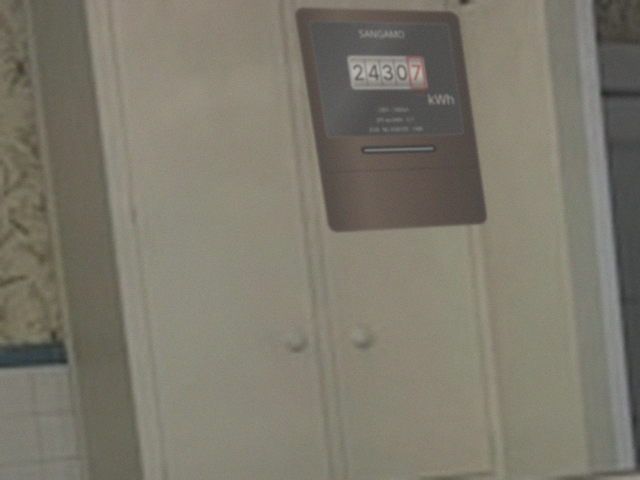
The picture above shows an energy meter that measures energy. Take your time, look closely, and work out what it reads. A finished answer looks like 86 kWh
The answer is 2430.7 kWh
